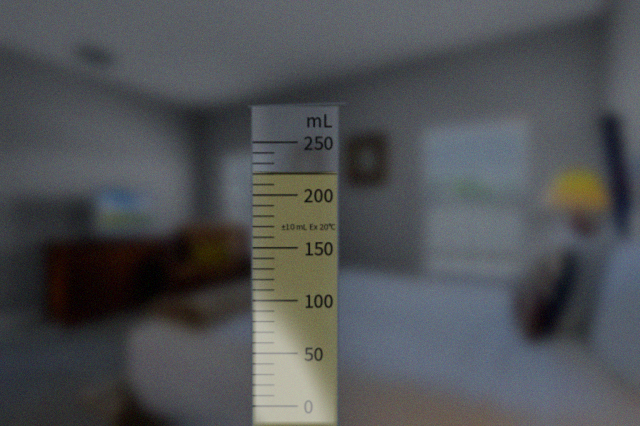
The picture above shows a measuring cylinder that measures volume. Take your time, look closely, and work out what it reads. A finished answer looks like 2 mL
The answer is 220 mL
